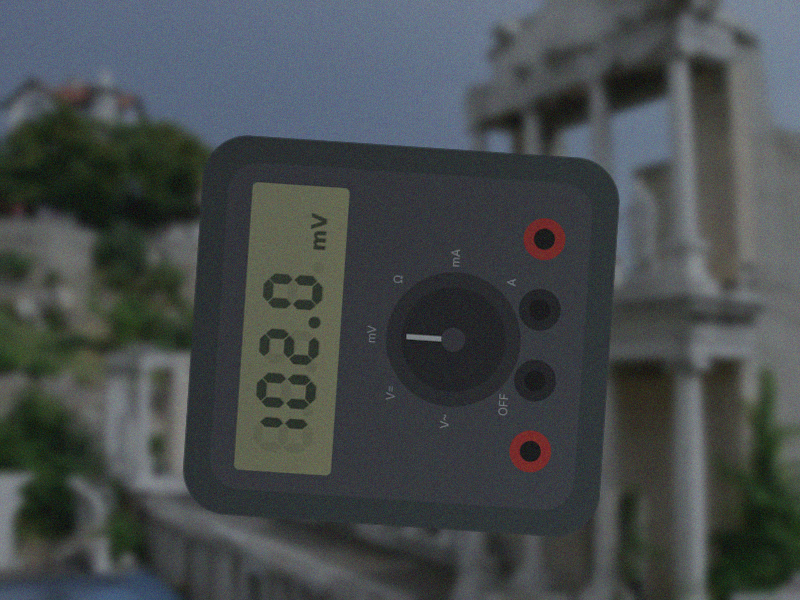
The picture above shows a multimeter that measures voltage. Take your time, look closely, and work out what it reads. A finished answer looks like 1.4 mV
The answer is 102.0 mV
